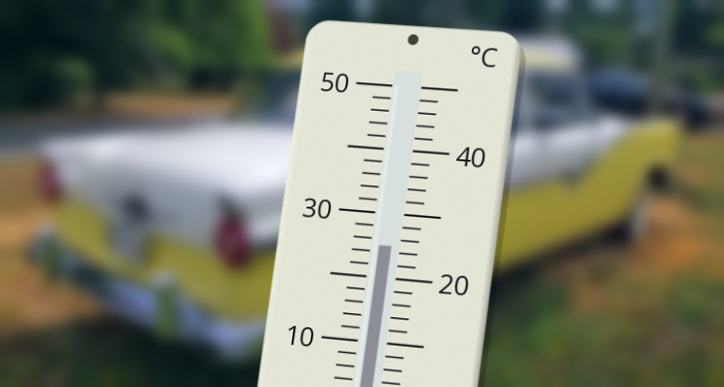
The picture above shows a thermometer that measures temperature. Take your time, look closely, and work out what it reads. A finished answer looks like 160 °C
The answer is 25 °C
